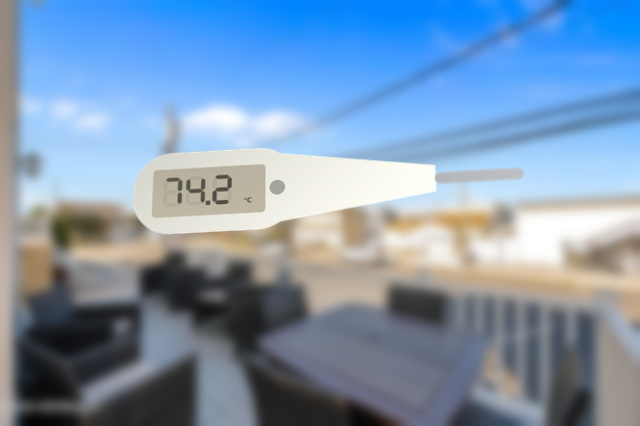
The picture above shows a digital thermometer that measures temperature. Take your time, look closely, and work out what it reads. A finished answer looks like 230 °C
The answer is 74.2 °C
